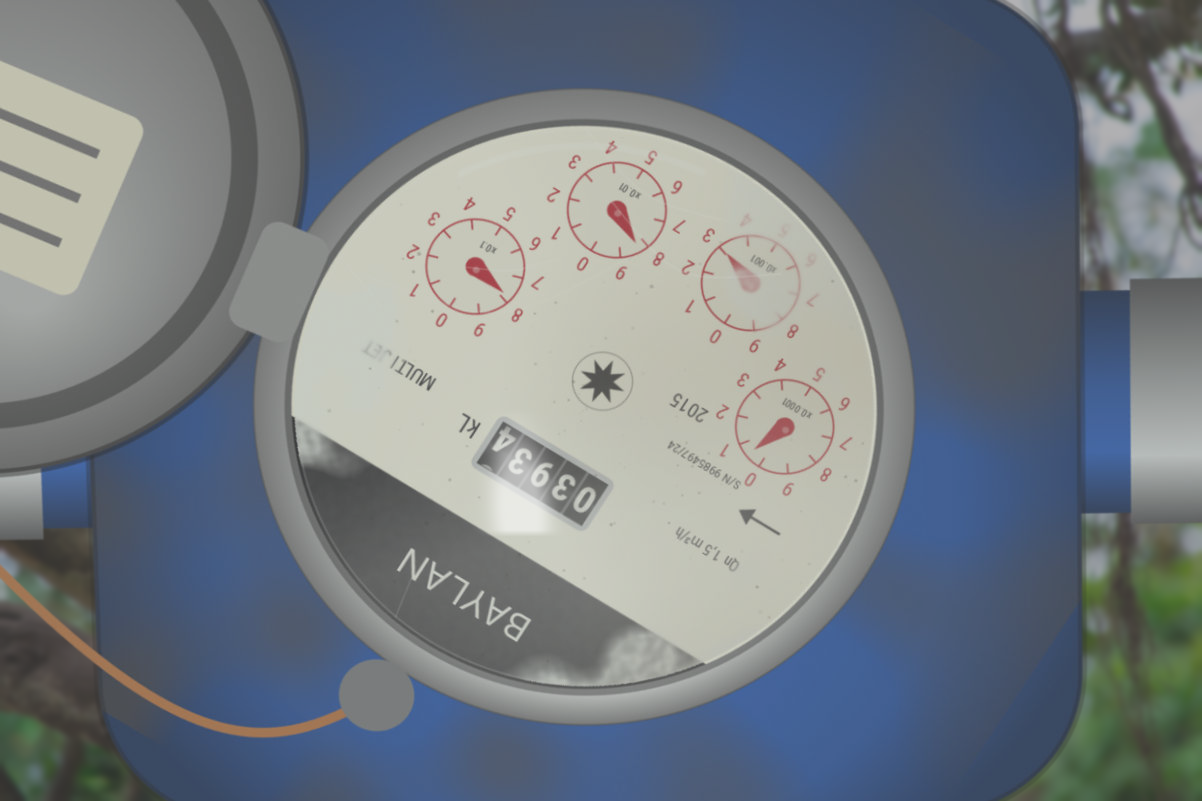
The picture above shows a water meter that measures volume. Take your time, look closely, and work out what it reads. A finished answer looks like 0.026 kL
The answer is 3933.7830 kL
